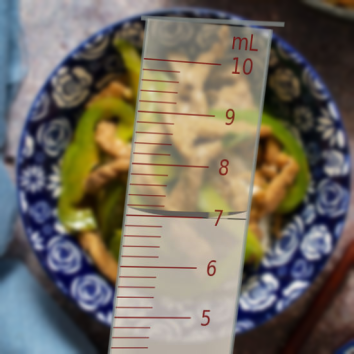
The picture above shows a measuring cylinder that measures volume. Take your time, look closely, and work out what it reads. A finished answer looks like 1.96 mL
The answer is 7 mL
